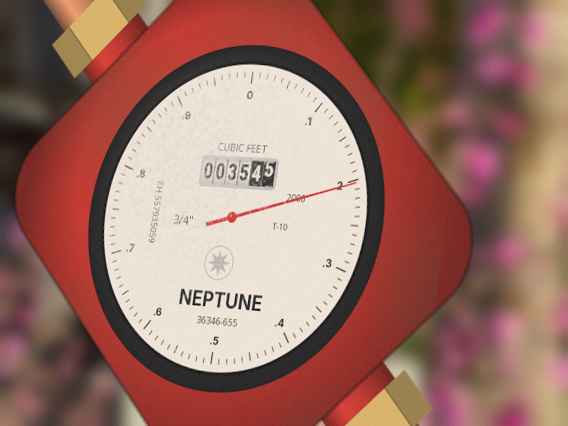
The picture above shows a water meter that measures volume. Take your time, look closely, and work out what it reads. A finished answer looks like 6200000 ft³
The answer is 3545.20 ft³
